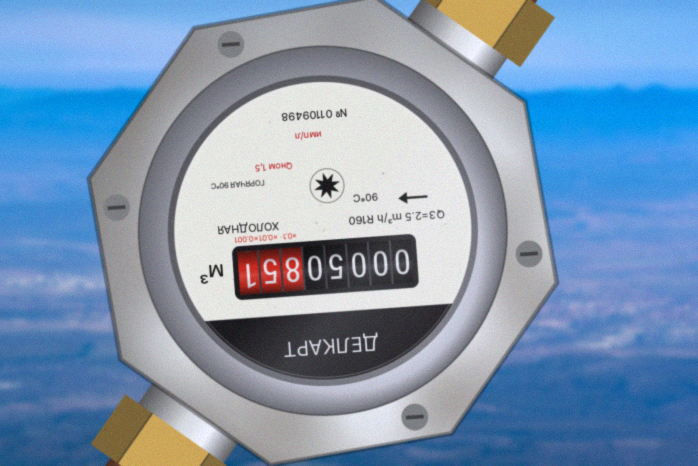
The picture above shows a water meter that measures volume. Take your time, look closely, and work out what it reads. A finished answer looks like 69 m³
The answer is 50.851 m³
